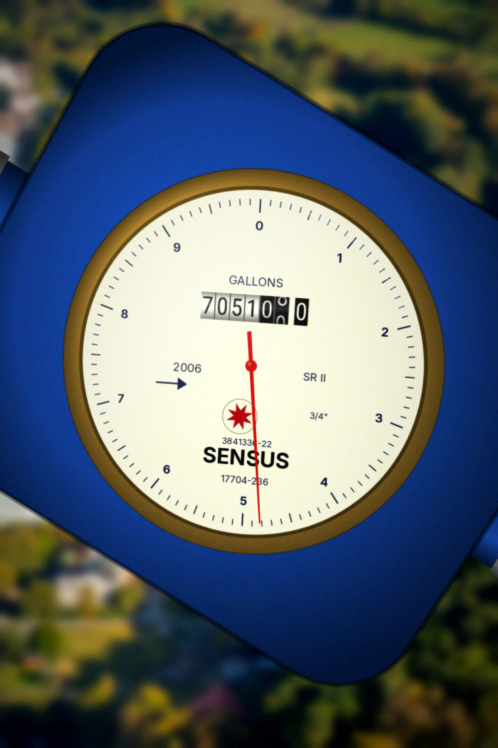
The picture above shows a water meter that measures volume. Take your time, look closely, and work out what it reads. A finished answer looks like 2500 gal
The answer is 7051084.8 gal
